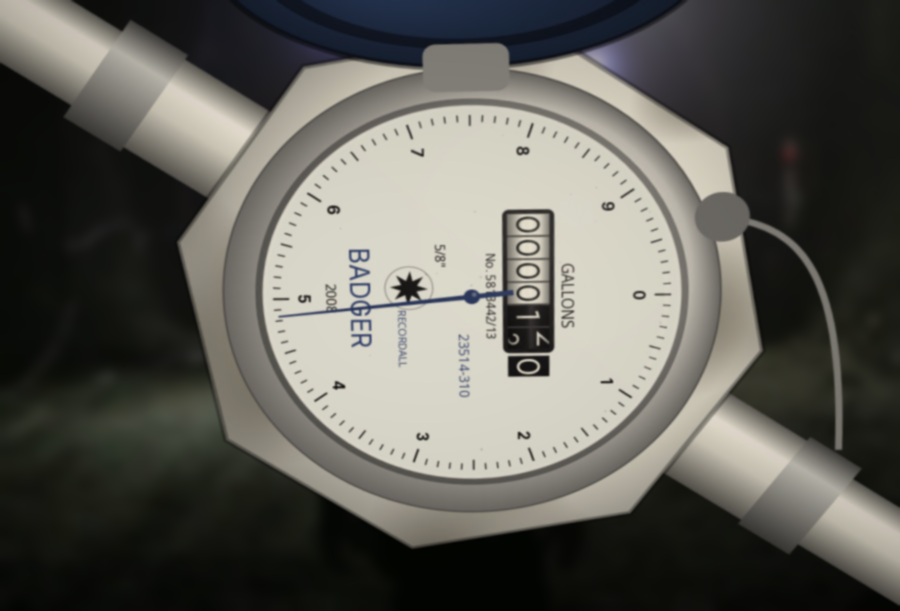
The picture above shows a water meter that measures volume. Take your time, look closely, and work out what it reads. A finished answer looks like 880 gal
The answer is 124.8 gal
